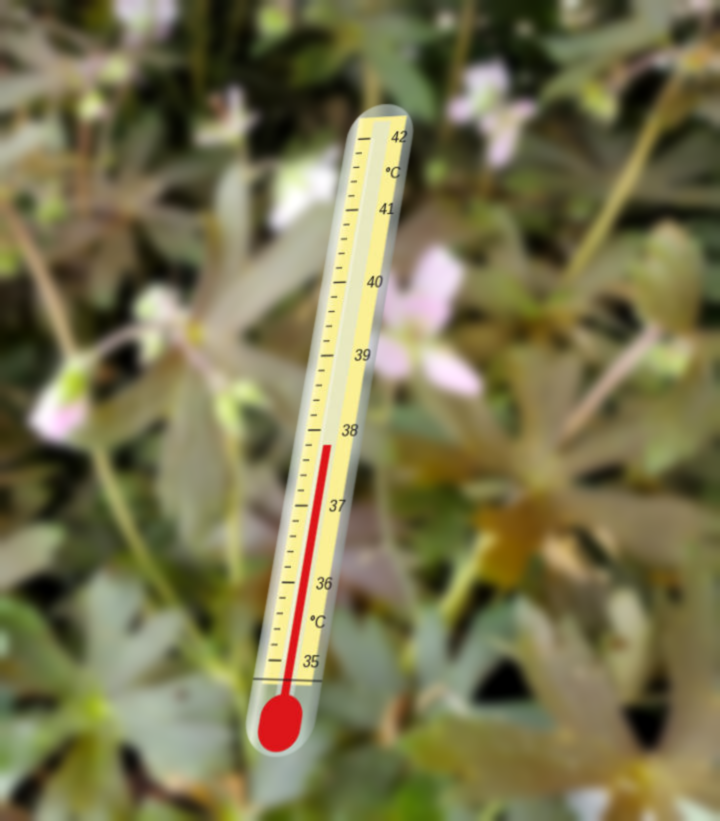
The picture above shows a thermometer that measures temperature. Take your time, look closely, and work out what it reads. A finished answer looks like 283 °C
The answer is 37.8 °C
